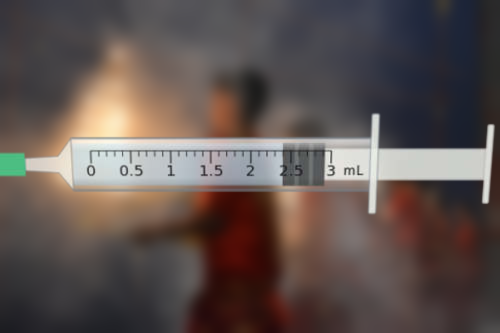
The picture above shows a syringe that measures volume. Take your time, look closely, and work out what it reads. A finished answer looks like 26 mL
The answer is 2.4 mL
